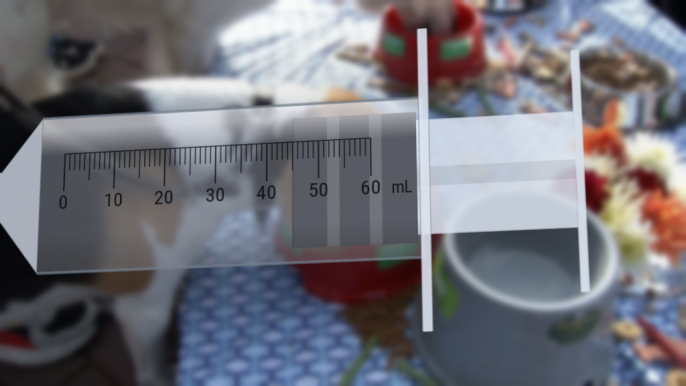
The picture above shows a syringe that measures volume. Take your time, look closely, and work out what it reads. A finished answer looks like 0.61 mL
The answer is 45 mL
